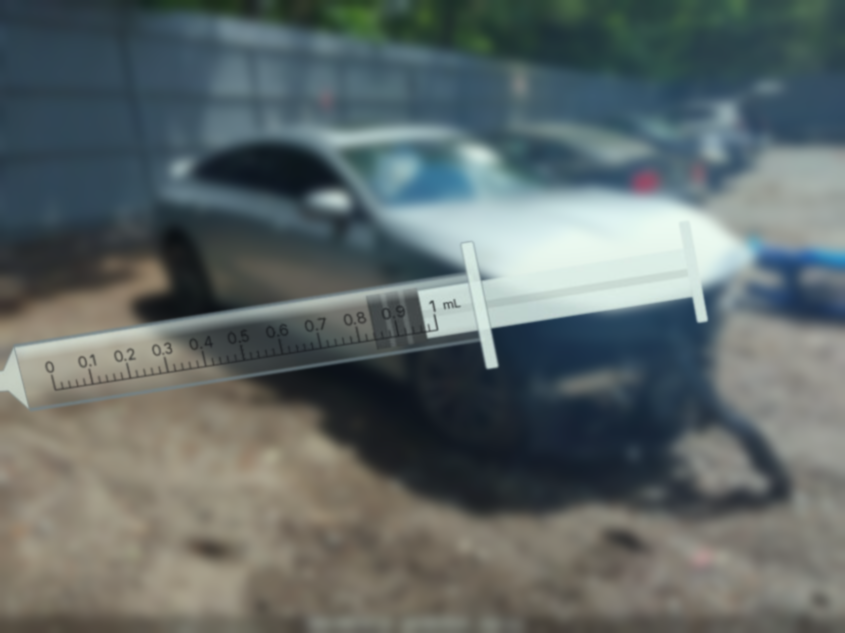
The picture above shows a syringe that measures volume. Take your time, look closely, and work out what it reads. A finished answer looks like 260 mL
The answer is 0.84 mL
